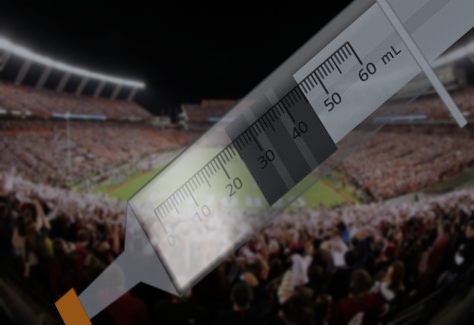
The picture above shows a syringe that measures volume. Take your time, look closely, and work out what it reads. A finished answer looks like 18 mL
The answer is 25 mL
